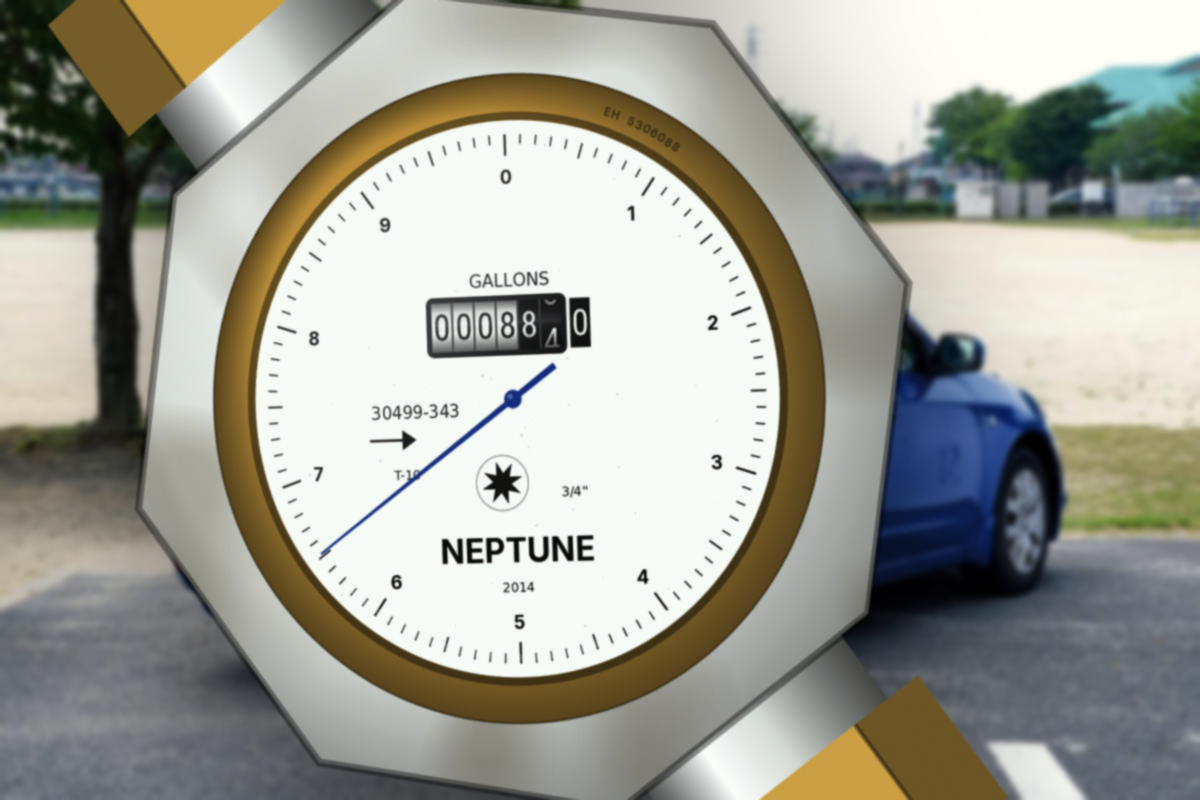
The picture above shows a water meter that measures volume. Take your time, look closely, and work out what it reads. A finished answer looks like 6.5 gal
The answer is 8836.5 gal
